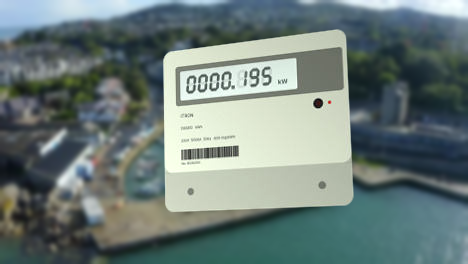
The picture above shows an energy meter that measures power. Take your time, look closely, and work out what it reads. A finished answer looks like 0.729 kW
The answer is 0.195 kW
